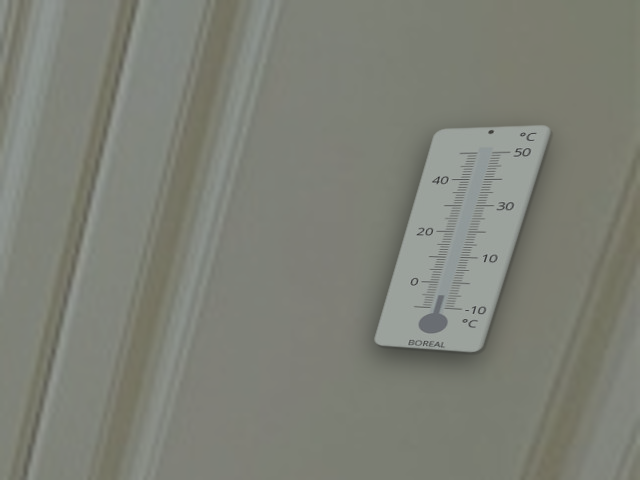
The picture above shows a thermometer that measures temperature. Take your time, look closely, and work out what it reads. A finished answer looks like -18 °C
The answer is -5 °C
